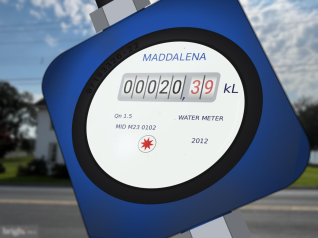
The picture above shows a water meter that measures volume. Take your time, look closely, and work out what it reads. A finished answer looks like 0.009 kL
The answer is 20.39 kL
